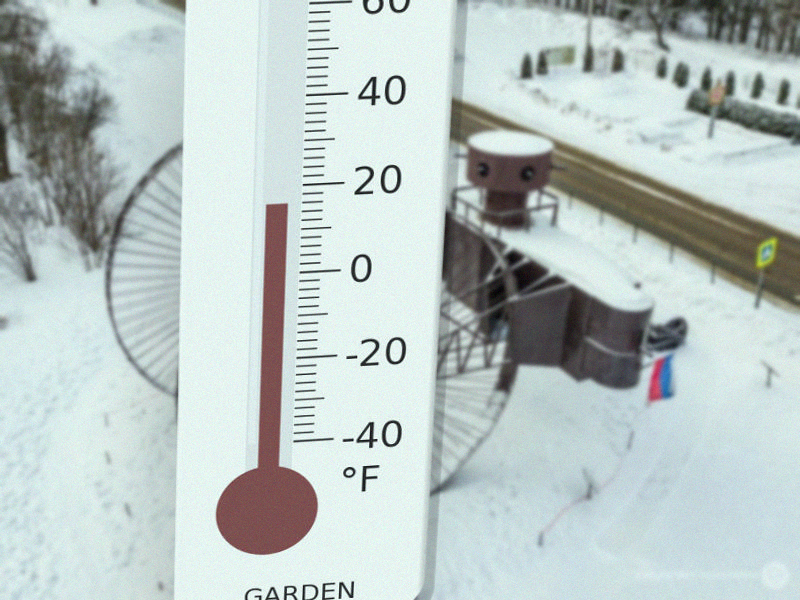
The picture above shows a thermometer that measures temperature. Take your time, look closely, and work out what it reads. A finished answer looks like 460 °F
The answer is 16 °F
